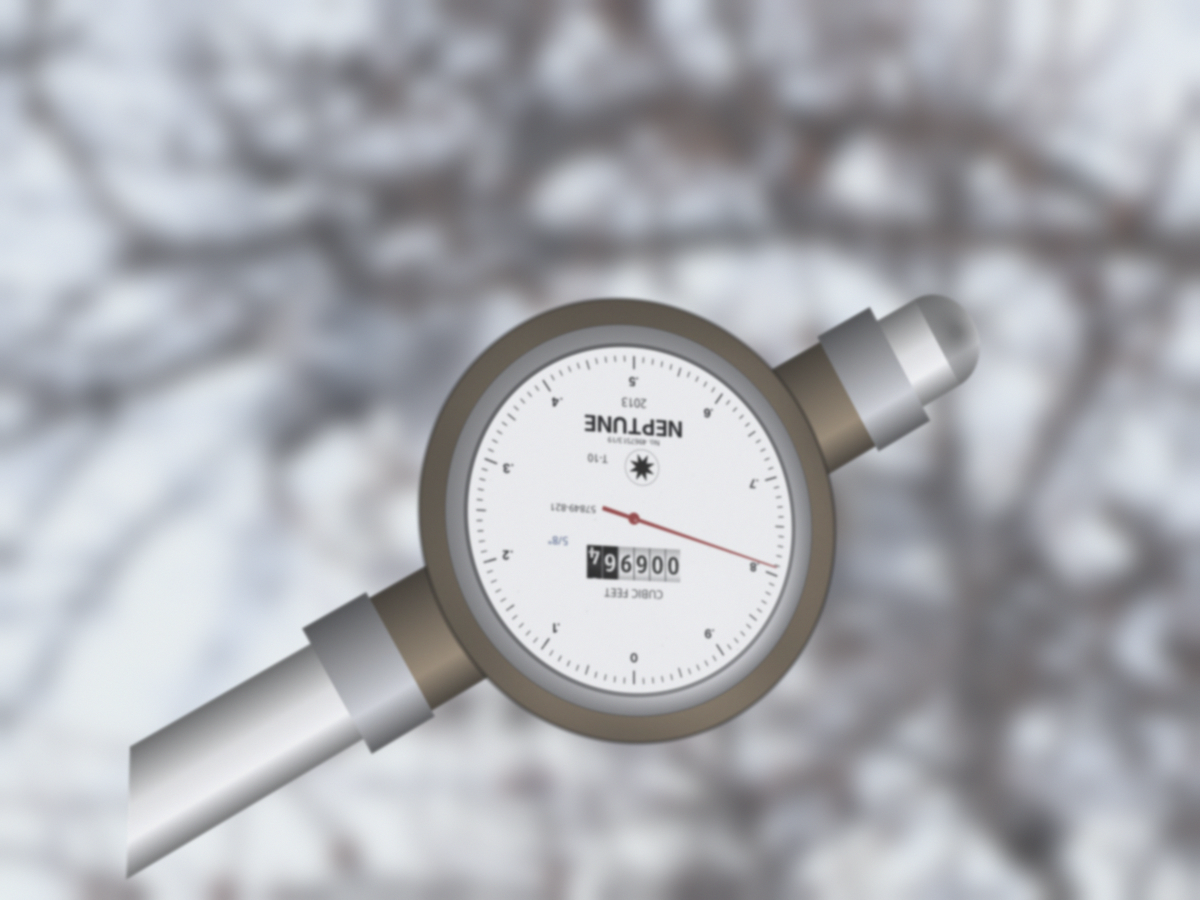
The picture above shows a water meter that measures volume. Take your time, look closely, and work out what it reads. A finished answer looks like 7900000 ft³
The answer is 6963.79 ft³
